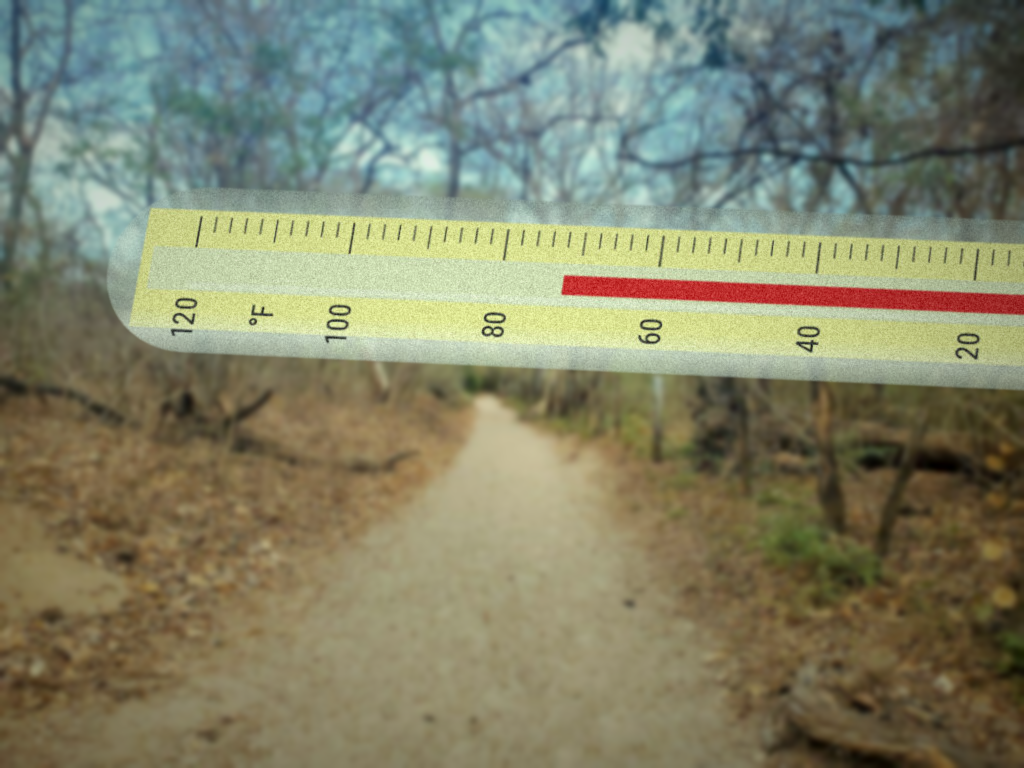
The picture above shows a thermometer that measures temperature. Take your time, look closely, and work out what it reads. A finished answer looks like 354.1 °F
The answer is 72 °F
